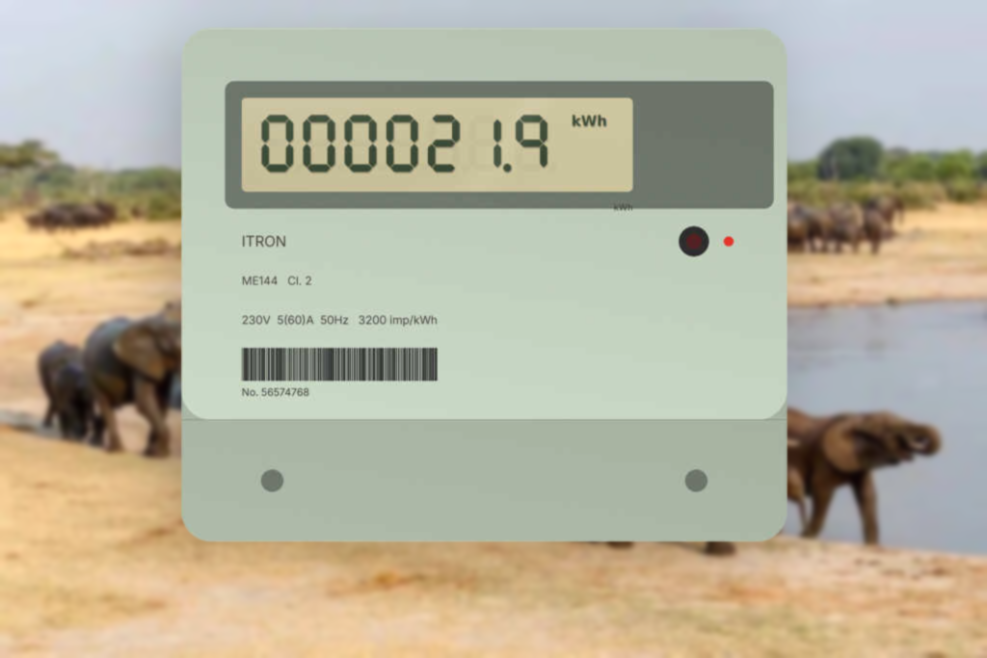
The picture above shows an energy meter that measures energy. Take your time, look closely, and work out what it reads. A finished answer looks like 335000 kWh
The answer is 21.9 kWh
